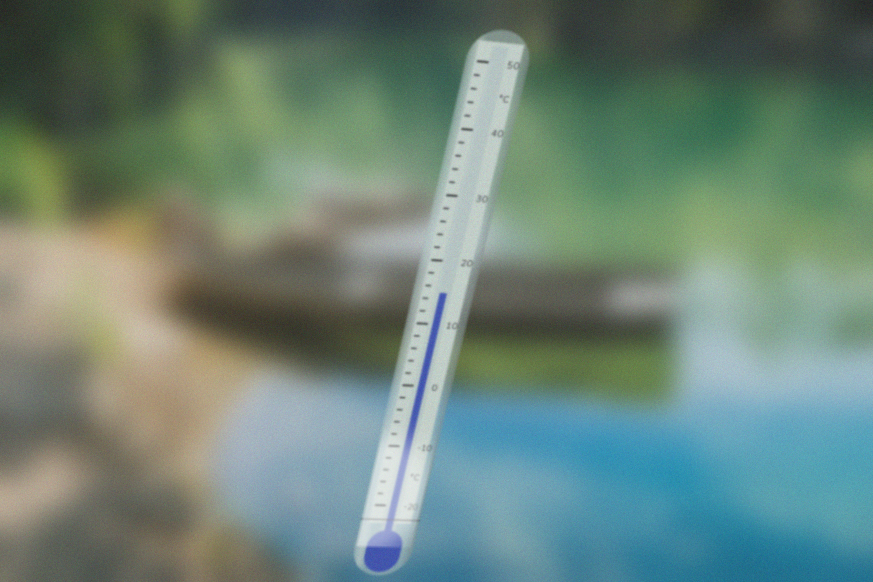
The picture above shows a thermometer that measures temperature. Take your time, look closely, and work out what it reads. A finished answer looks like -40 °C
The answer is 15 °C
